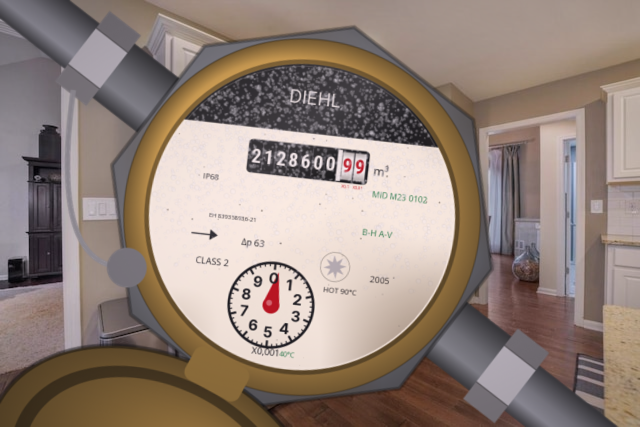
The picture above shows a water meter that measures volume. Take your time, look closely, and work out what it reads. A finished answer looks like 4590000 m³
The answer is 2128600.990 m³
